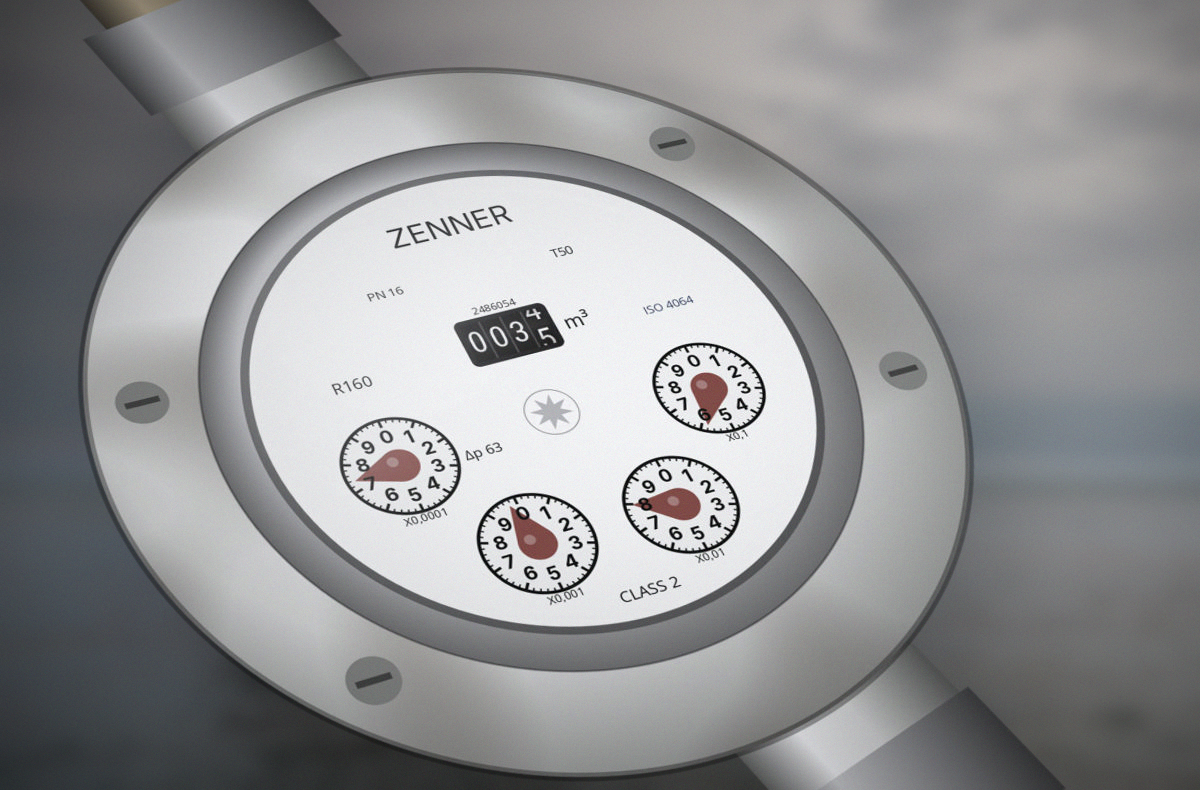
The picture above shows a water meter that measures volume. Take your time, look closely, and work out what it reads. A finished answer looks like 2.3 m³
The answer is 34.5797 m³
